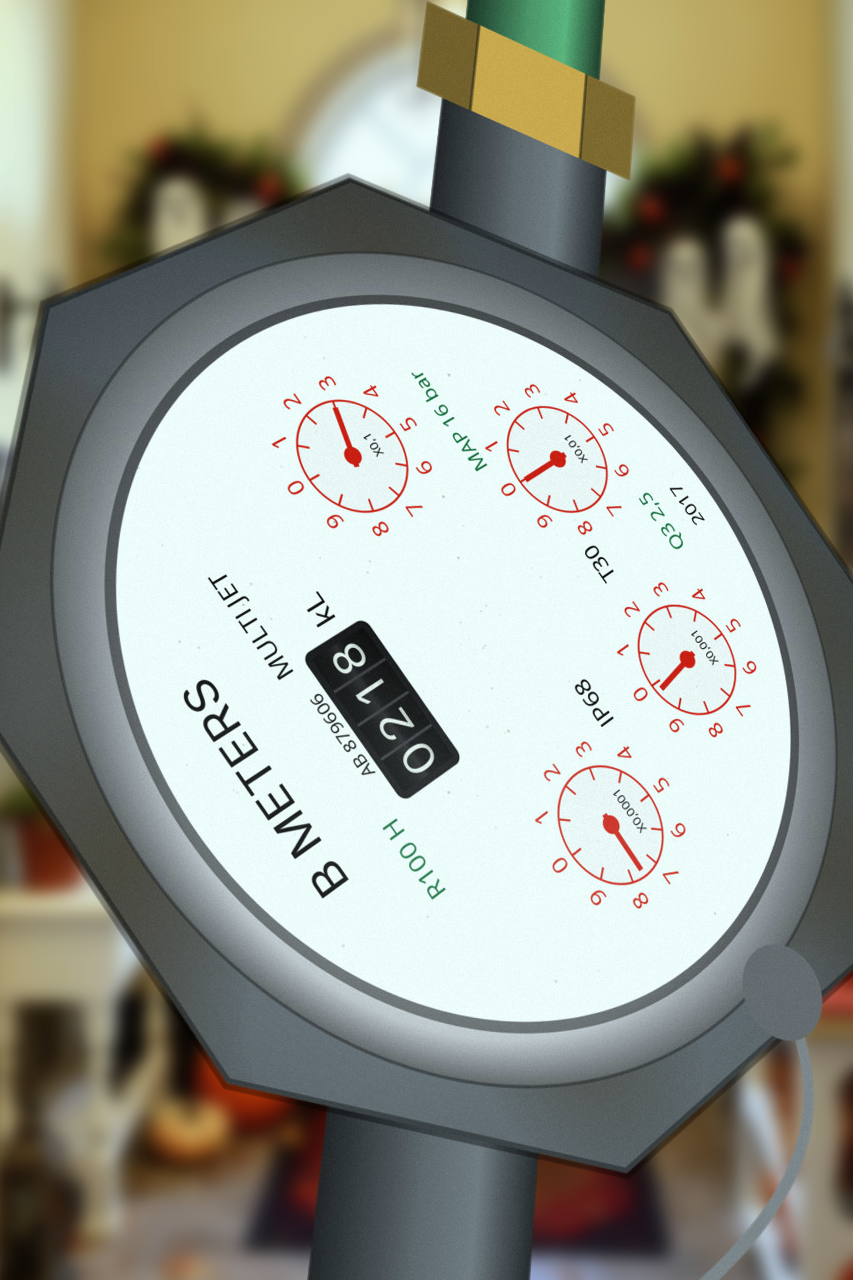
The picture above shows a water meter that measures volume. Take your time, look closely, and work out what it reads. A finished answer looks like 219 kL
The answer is 218.2997 kL
